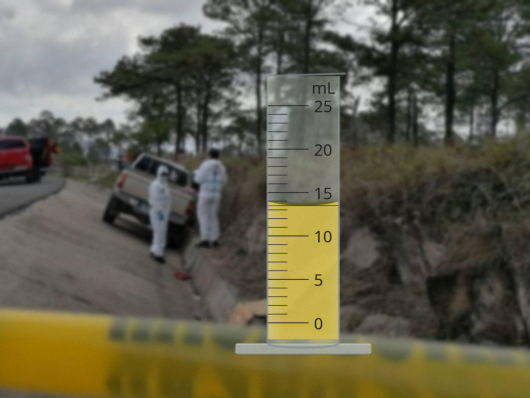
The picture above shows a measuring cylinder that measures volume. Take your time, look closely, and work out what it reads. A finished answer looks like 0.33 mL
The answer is 13.5 mL
